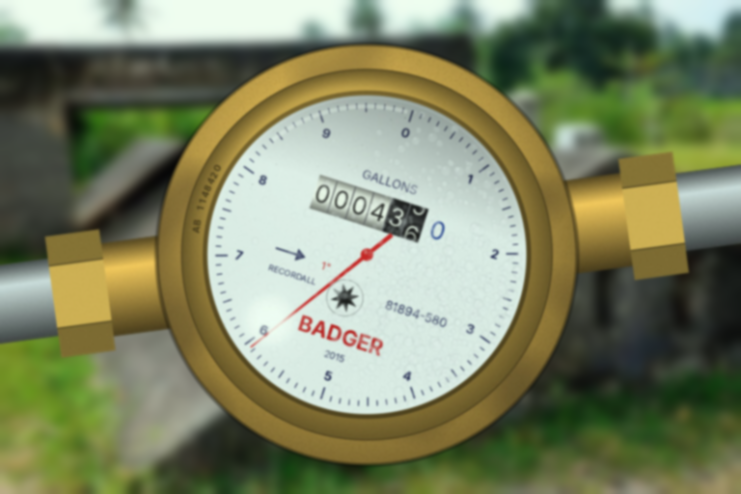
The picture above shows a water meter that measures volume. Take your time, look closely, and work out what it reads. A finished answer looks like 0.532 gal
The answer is 4355.9 gal
